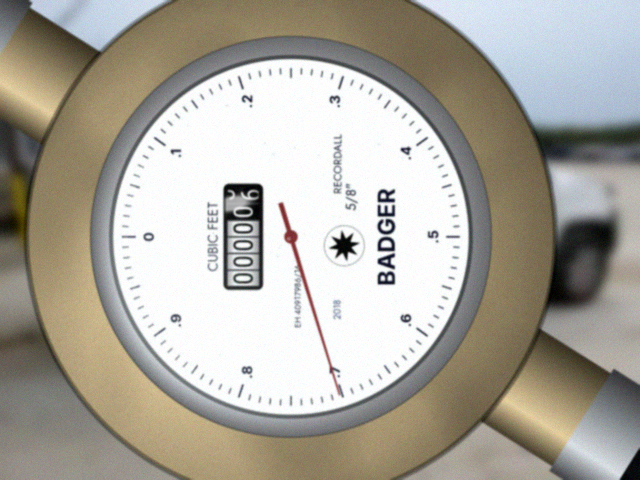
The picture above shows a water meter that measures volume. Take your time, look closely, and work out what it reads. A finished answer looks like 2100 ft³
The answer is 5.70 ft³
